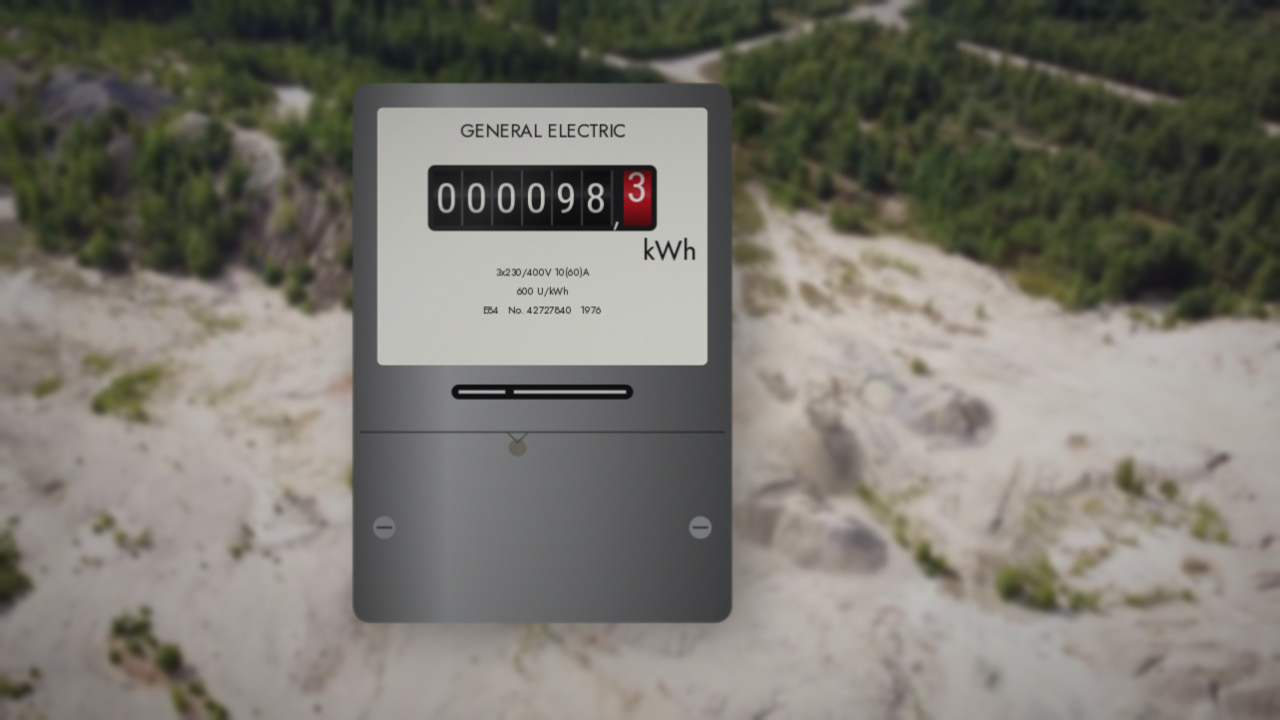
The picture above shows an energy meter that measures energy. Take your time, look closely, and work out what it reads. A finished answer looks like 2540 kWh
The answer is 98.3 kWh
